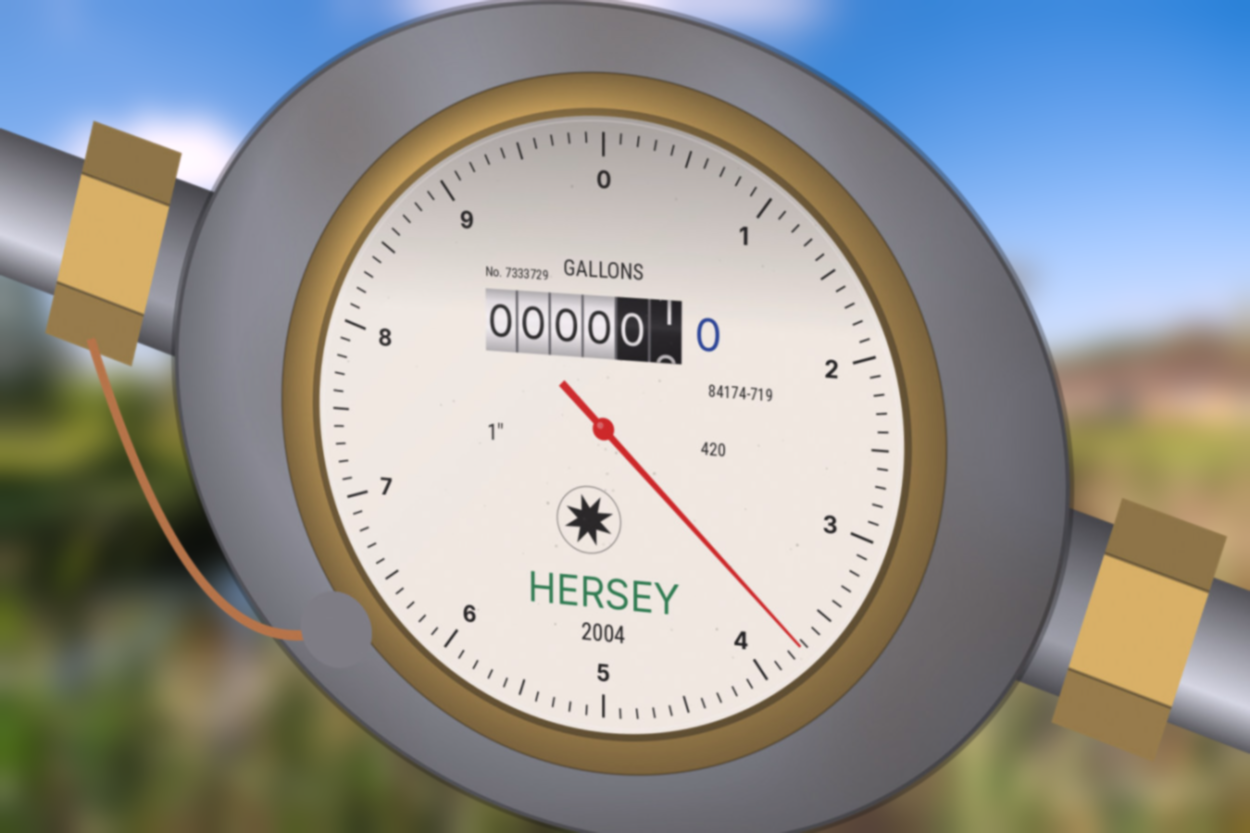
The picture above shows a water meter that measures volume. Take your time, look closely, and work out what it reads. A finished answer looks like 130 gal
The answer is 13.7 gal
